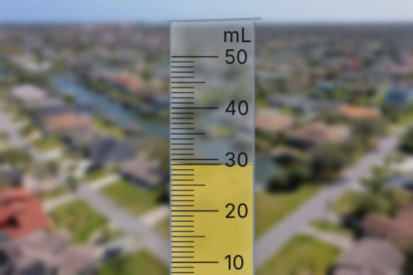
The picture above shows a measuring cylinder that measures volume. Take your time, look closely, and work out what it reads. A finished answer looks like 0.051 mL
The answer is 29 mL
